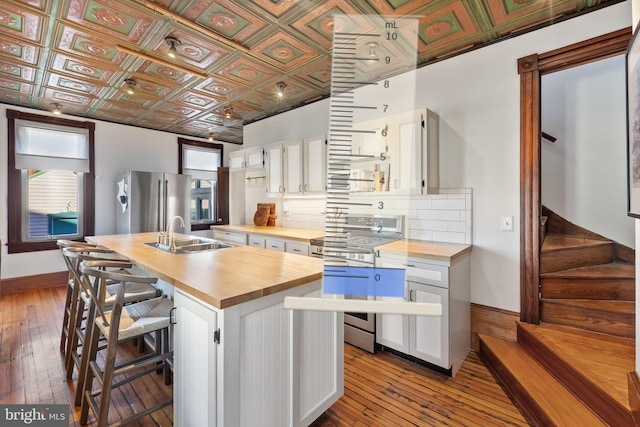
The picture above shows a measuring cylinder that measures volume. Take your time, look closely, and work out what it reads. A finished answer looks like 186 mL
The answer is 0.4 mL
